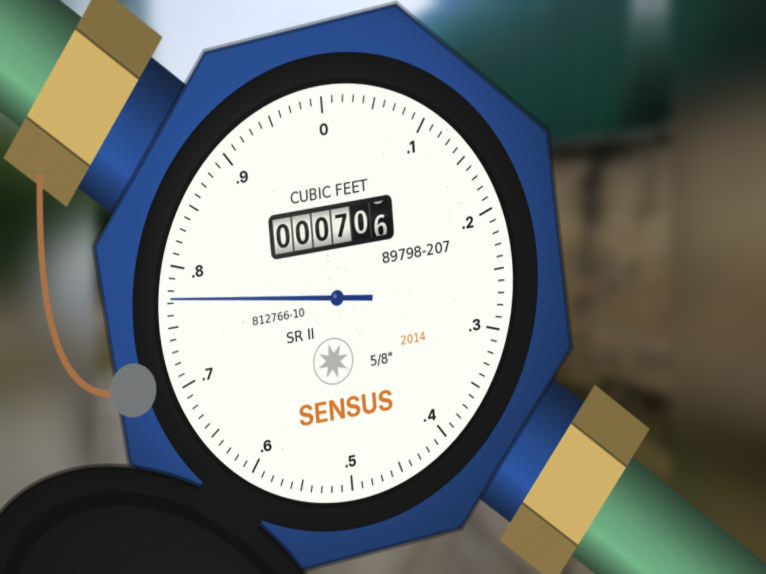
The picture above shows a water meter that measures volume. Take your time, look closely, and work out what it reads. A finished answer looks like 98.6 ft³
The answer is 705.77 ft³
